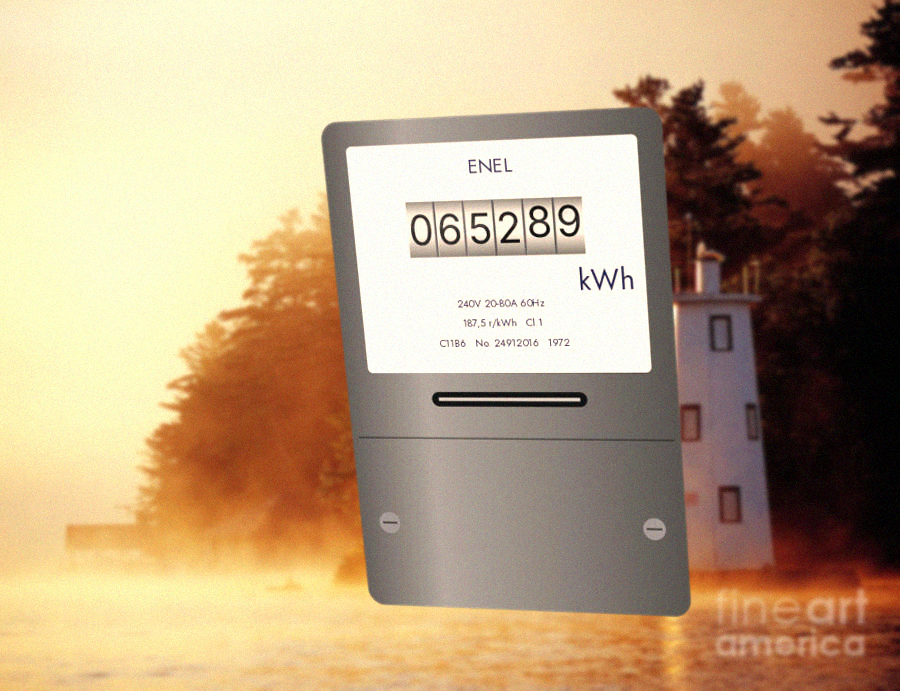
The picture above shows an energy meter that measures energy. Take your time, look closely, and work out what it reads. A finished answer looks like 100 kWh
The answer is 65289 kWh
